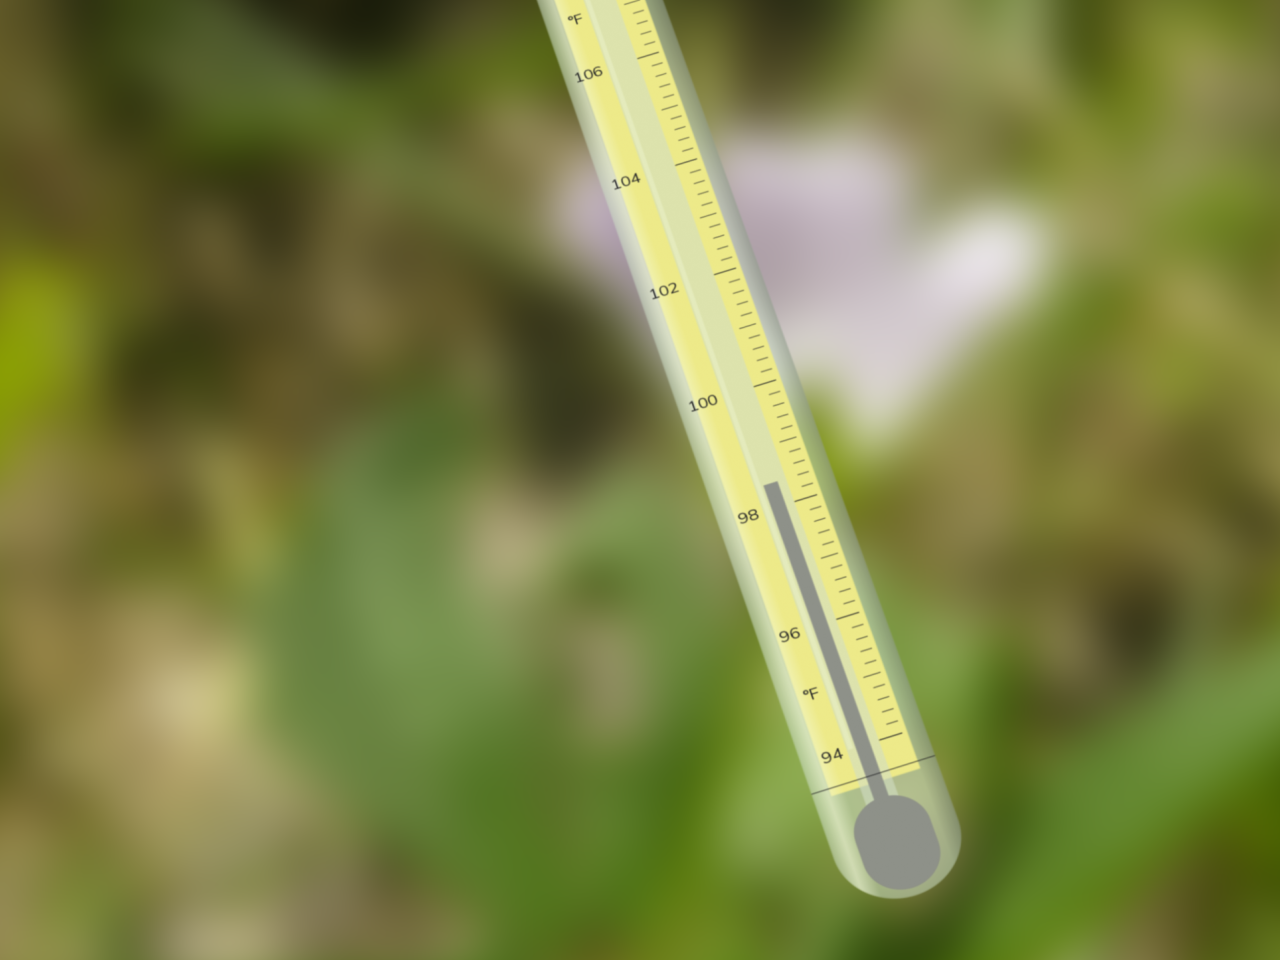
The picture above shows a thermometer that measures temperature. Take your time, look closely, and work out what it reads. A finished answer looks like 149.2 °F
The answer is 98.4 °F
